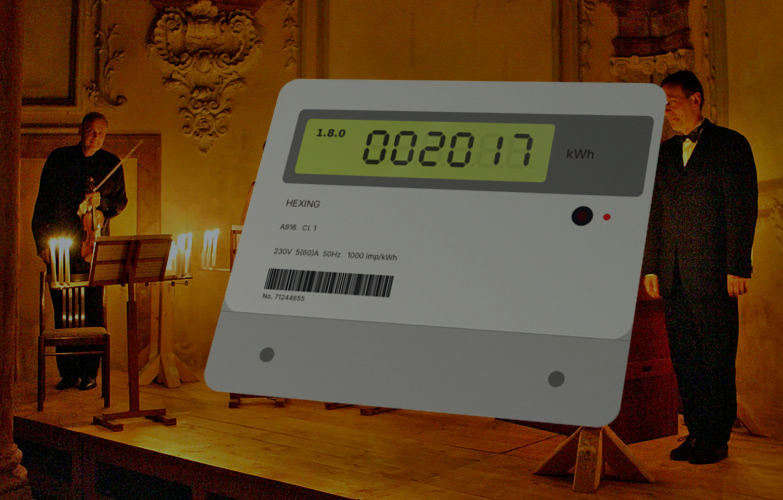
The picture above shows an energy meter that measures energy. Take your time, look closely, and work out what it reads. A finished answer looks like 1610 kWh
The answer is 2017 kWh
